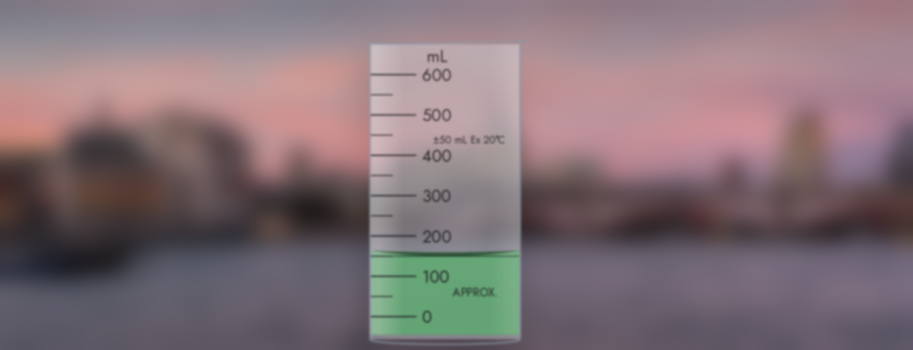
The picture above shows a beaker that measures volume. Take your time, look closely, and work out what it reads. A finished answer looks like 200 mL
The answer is 150 mL
